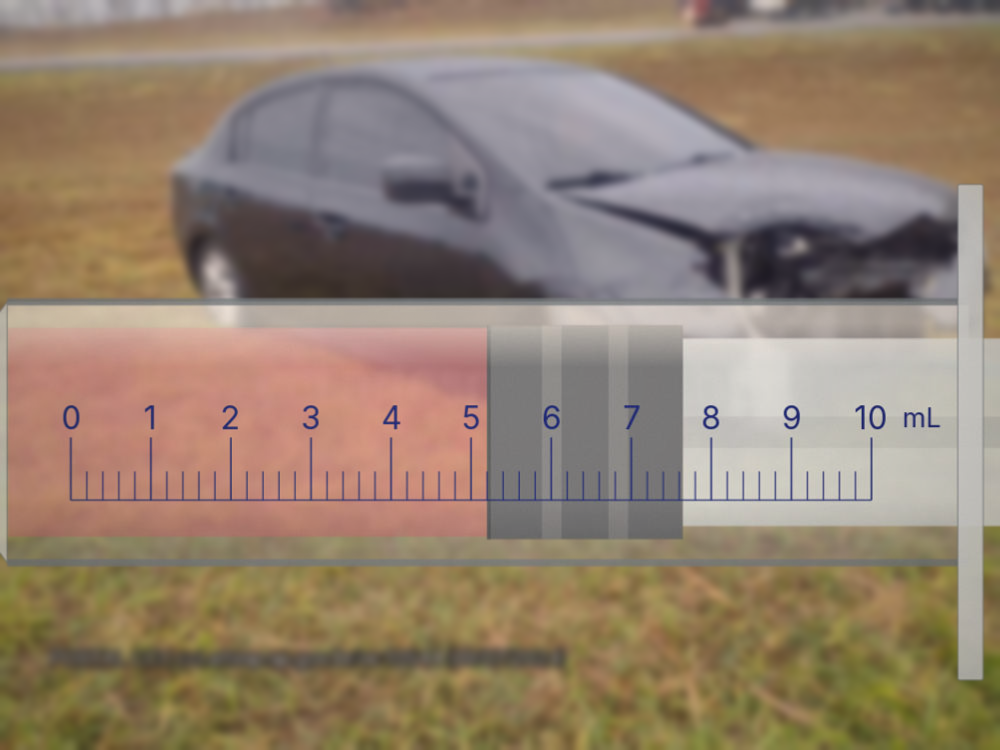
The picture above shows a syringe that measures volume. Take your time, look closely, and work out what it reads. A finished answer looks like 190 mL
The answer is 5.2 mL
